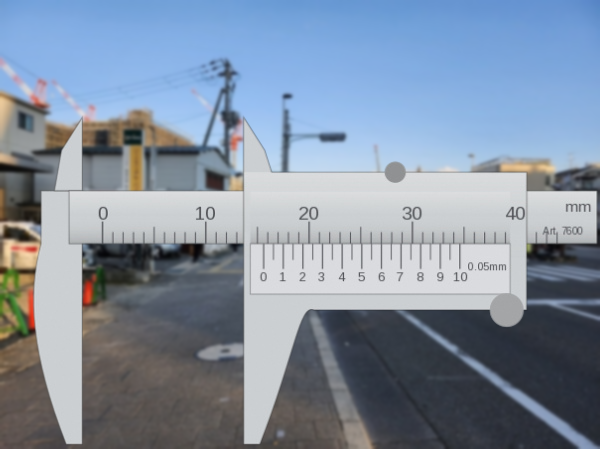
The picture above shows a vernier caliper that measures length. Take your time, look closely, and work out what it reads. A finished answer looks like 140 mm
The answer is 15.6 mm
